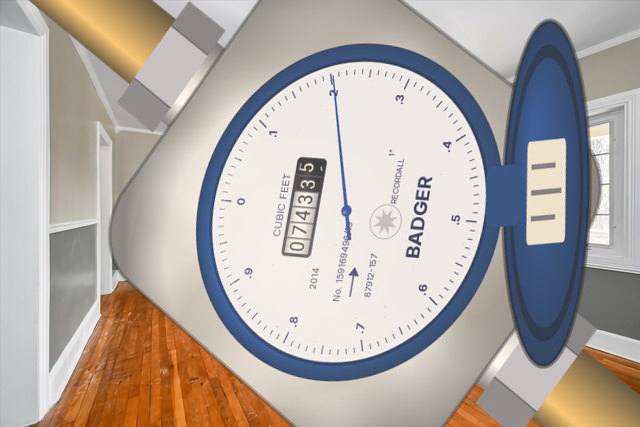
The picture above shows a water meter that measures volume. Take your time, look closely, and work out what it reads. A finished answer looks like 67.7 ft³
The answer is 74335.20 ft³
